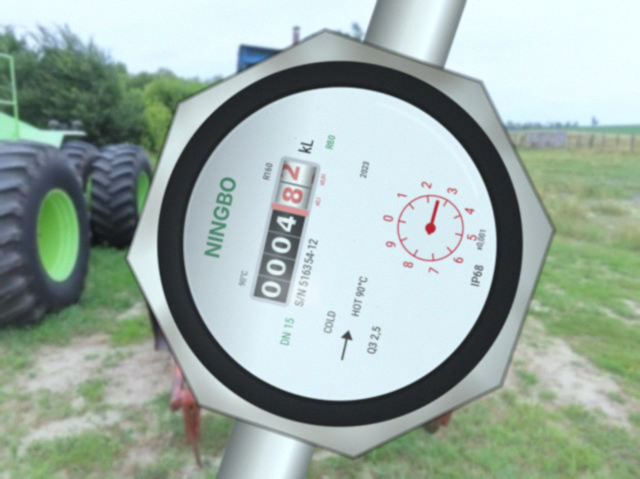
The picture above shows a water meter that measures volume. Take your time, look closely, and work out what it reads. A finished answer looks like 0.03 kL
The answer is 4.822 kL
